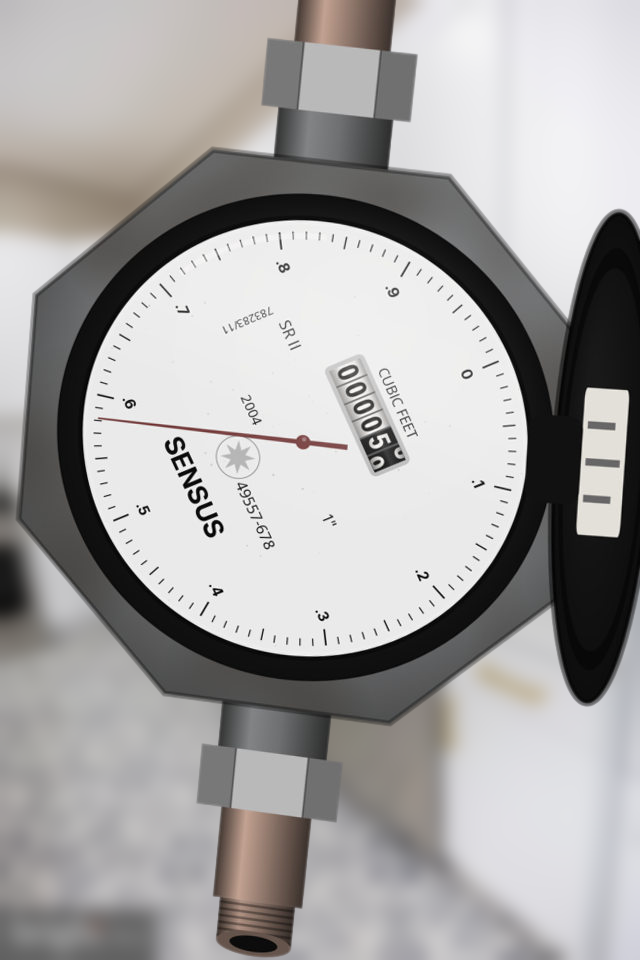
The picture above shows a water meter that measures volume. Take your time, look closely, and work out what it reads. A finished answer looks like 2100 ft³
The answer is 58.58 ft³
